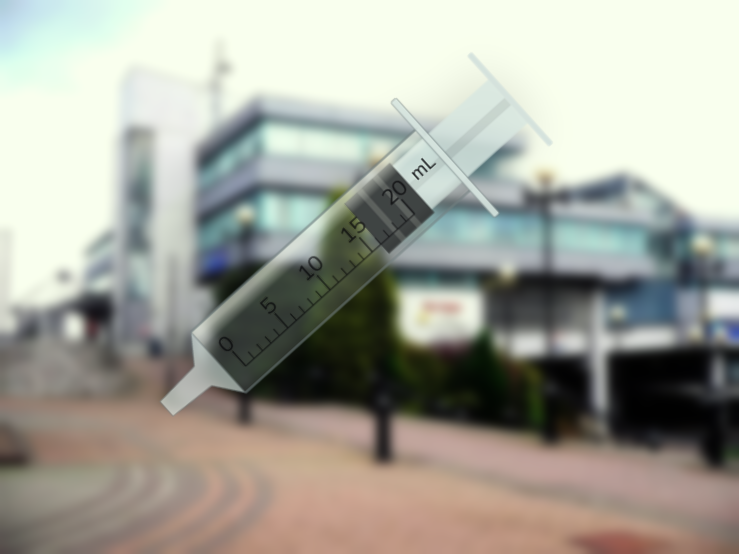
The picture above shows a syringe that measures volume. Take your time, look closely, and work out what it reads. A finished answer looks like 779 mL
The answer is 16 mL
